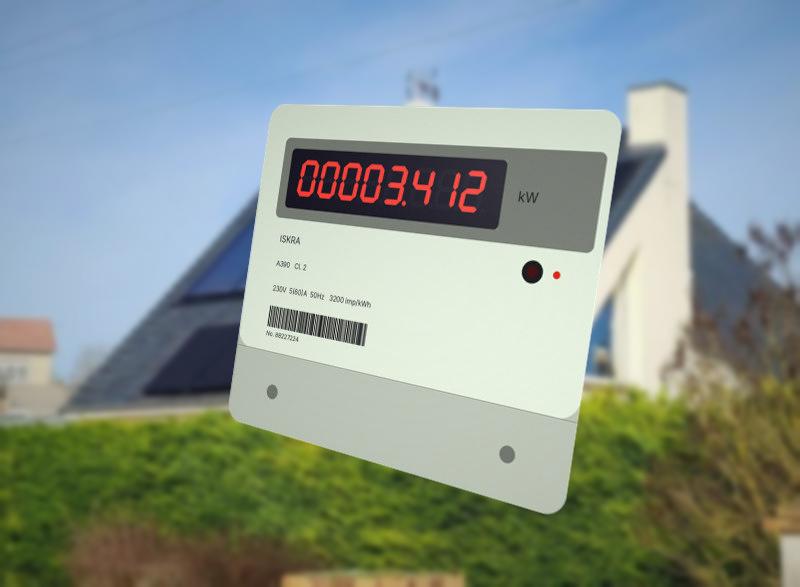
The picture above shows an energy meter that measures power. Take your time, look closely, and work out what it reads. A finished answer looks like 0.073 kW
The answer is 3.412 kW
